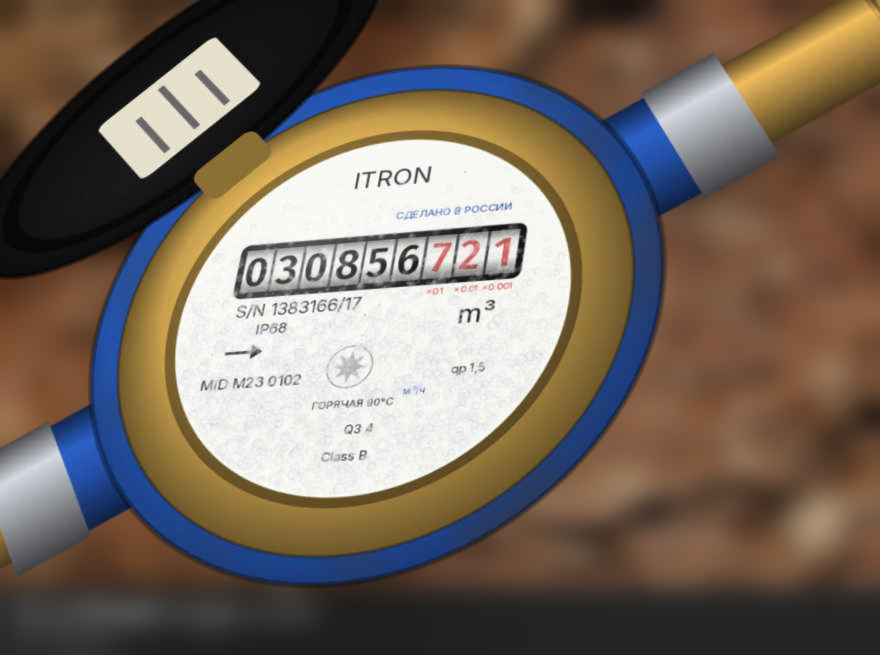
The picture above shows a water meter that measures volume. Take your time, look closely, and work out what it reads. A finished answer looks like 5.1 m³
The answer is 30856.721 m³
